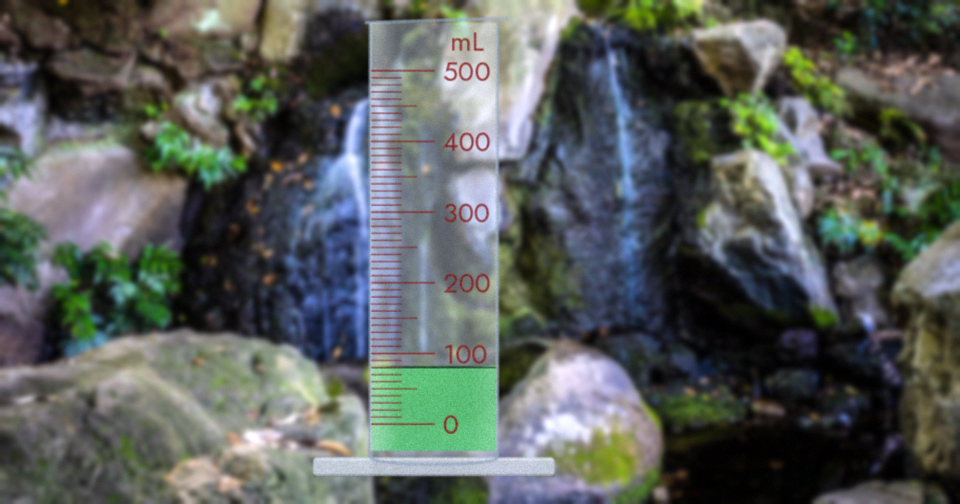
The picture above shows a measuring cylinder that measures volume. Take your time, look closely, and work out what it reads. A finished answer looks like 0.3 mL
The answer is 80 mL
